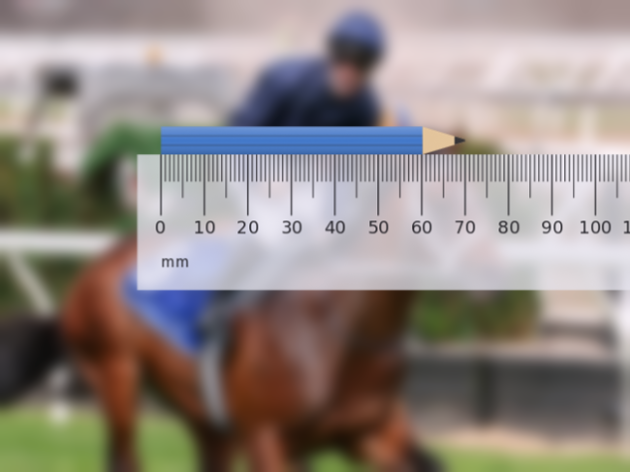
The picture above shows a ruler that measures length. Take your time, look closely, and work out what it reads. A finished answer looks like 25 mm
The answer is 70 mm
